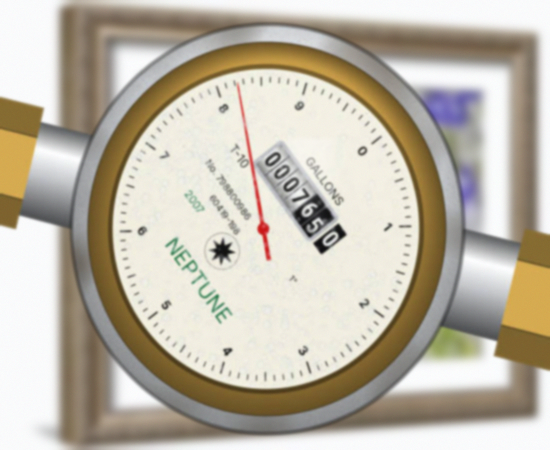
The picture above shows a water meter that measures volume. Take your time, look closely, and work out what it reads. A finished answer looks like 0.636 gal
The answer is 7648.2 gal
